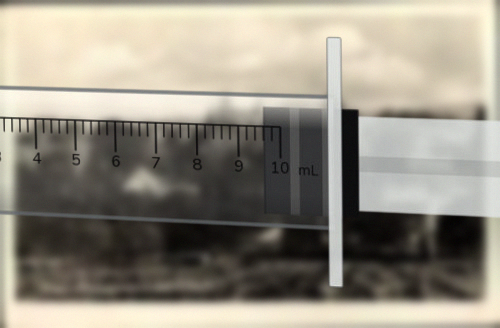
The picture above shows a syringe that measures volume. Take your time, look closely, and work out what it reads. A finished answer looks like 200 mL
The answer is 9.6 mL
